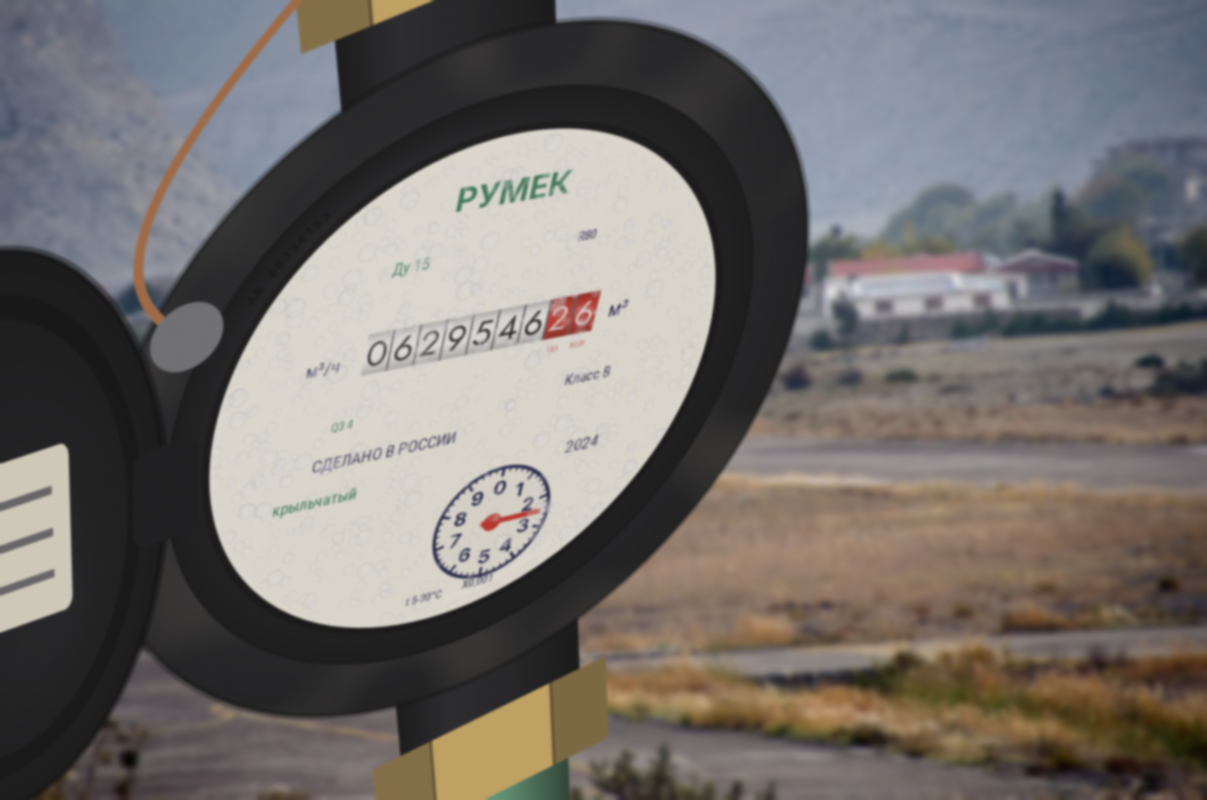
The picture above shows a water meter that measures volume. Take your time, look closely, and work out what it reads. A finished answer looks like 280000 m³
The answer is 629546.262 m³
